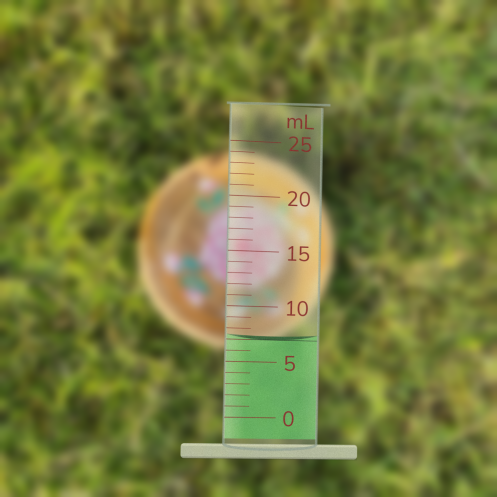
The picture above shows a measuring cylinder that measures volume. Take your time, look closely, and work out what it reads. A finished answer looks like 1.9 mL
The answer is 7 mL
